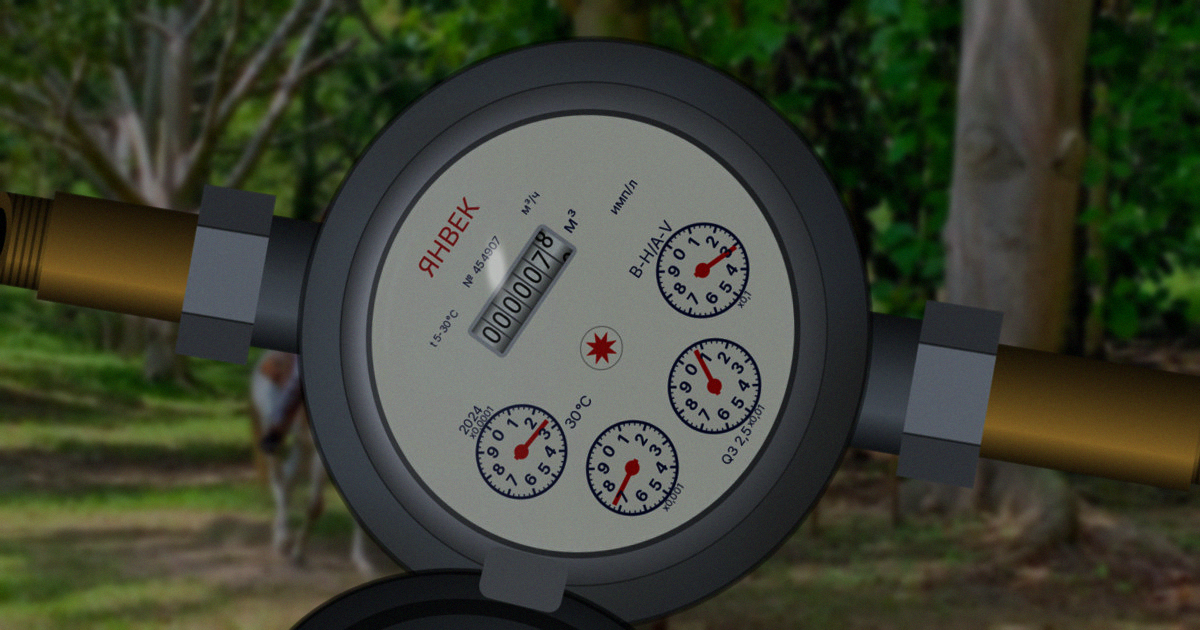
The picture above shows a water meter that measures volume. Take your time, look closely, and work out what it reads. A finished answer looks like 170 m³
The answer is 78.3072 m³
